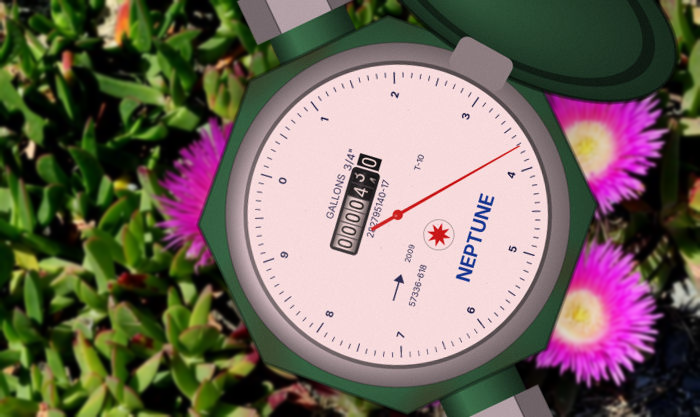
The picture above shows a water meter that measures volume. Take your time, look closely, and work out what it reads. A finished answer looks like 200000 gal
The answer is 433.7 gal
